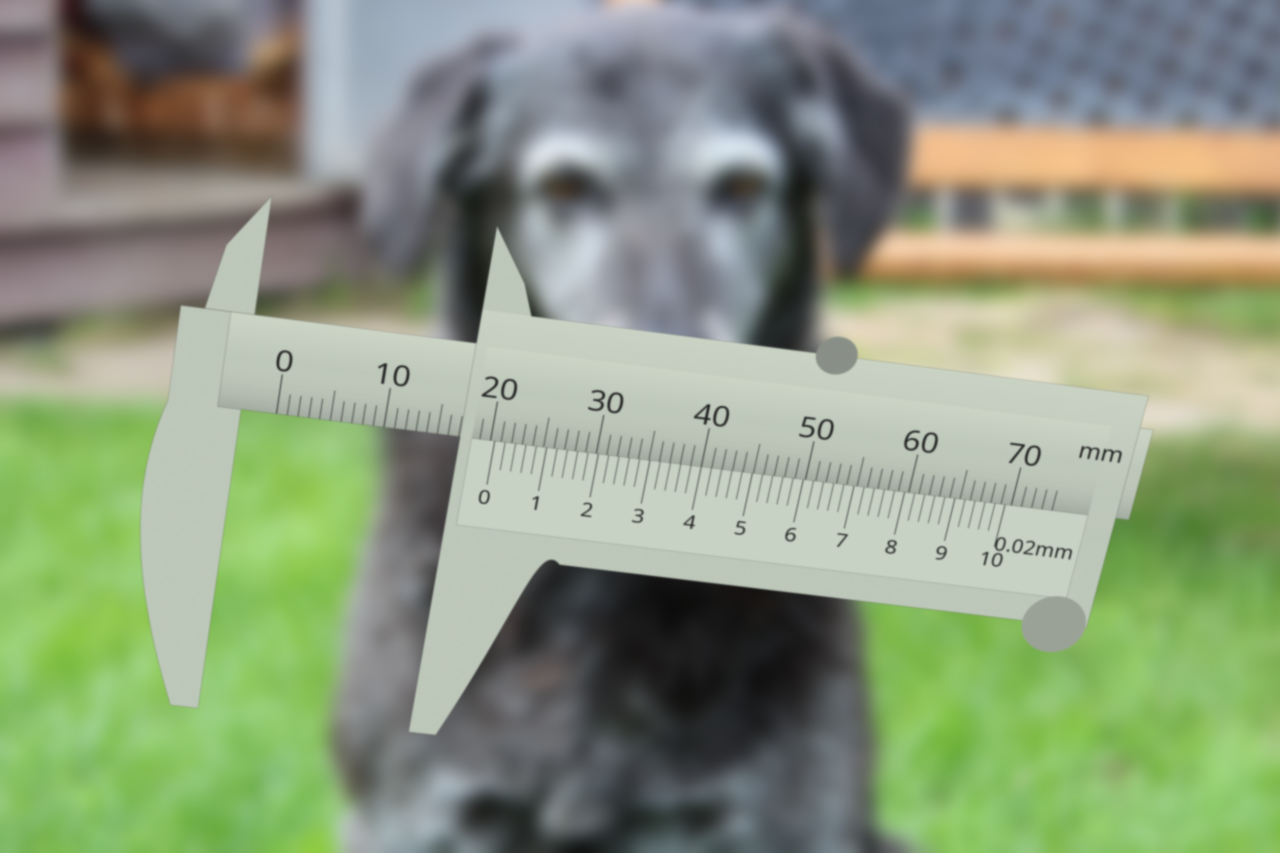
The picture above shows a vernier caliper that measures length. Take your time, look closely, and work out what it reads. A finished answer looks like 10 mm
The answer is 20.4 mm
